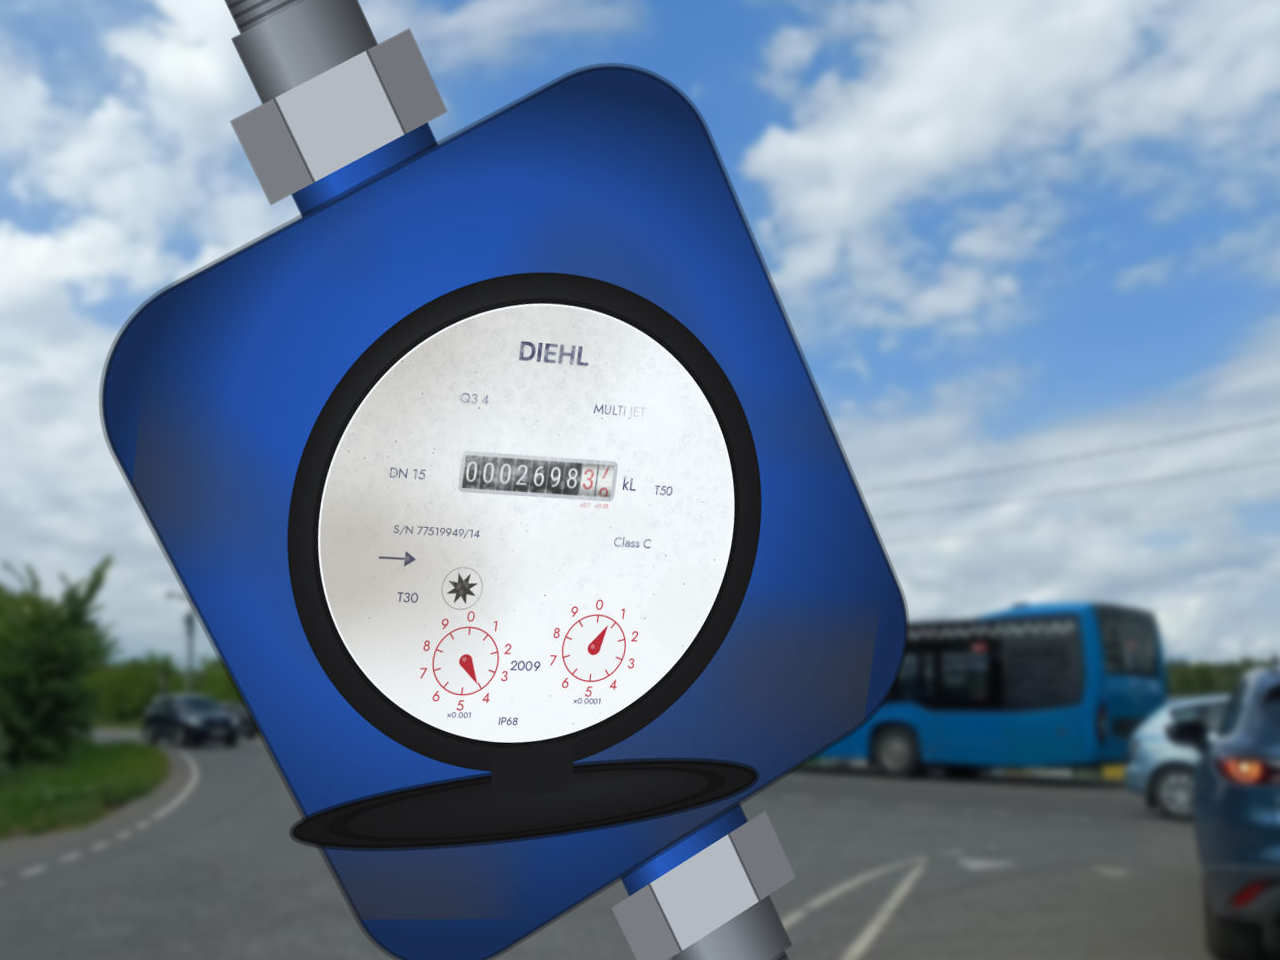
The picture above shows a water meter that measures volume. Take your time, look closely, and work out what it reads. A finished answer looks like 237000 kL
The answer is 2698.3740 kL
